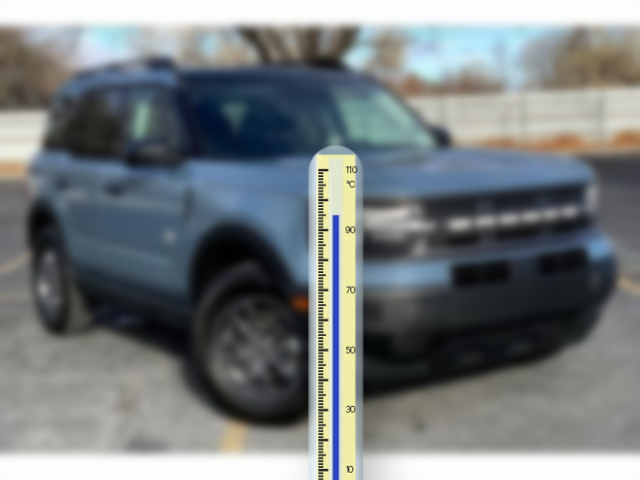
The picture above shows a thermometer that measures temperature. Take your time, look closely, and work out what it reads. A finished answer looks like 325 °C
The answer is 95 °C
